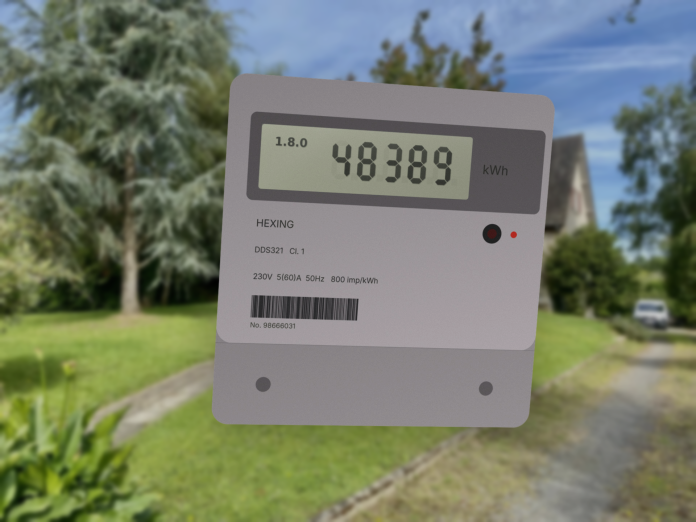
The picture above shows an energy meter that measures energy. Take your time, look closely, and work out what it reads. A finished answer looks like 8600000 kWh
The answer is 48389 kWh
